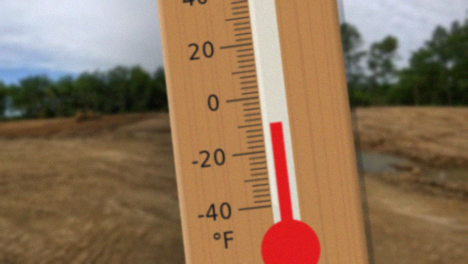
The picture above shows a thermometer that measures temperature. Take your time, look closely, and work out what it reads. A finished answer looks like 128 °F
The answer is -10 °F
